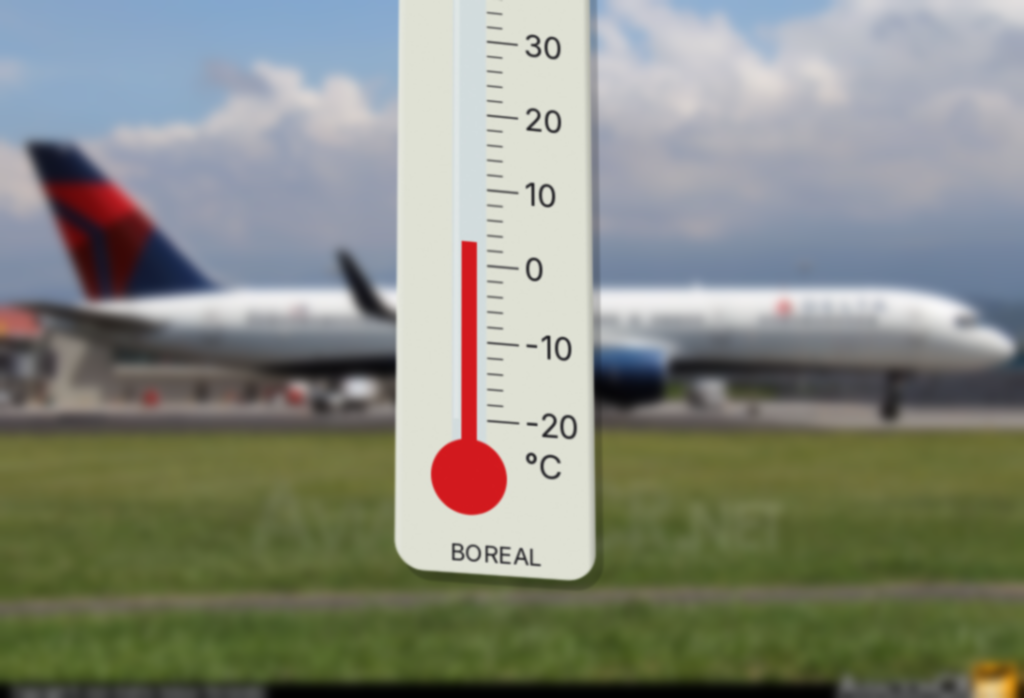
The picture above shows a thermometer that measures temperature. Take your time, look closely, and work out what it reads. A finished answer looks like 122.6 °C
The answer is 3 °C
